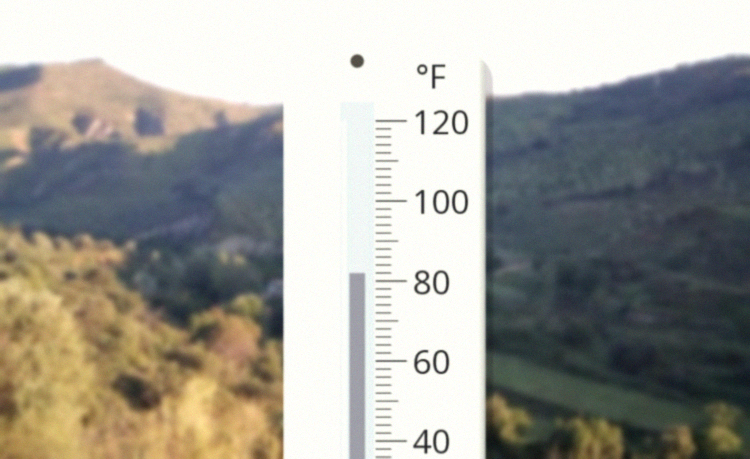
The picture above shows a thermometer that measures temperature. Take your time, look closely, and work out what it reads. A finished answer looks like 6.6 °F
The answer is 82 °F
